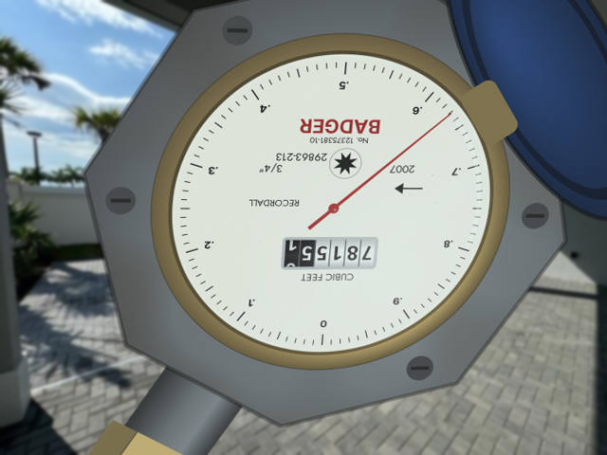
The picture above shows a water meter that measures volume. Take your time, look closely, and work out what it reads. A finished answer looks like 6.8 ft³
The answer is 781550.63 ft³
